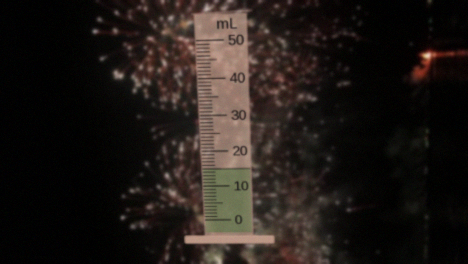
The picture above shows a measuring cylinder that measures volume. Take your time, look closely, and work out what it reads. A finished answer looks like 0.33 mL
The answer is 15 mL
